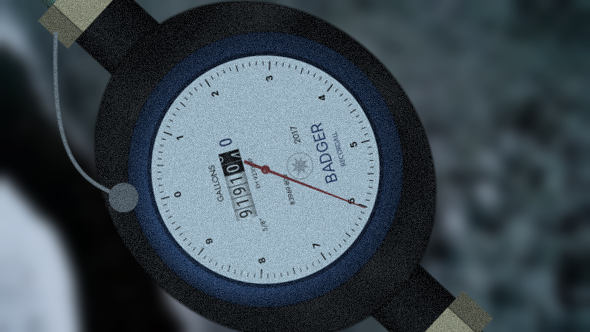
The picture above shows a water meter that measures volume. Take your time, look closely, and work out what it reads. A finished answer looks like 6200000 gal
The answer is 9191036.0 gal
